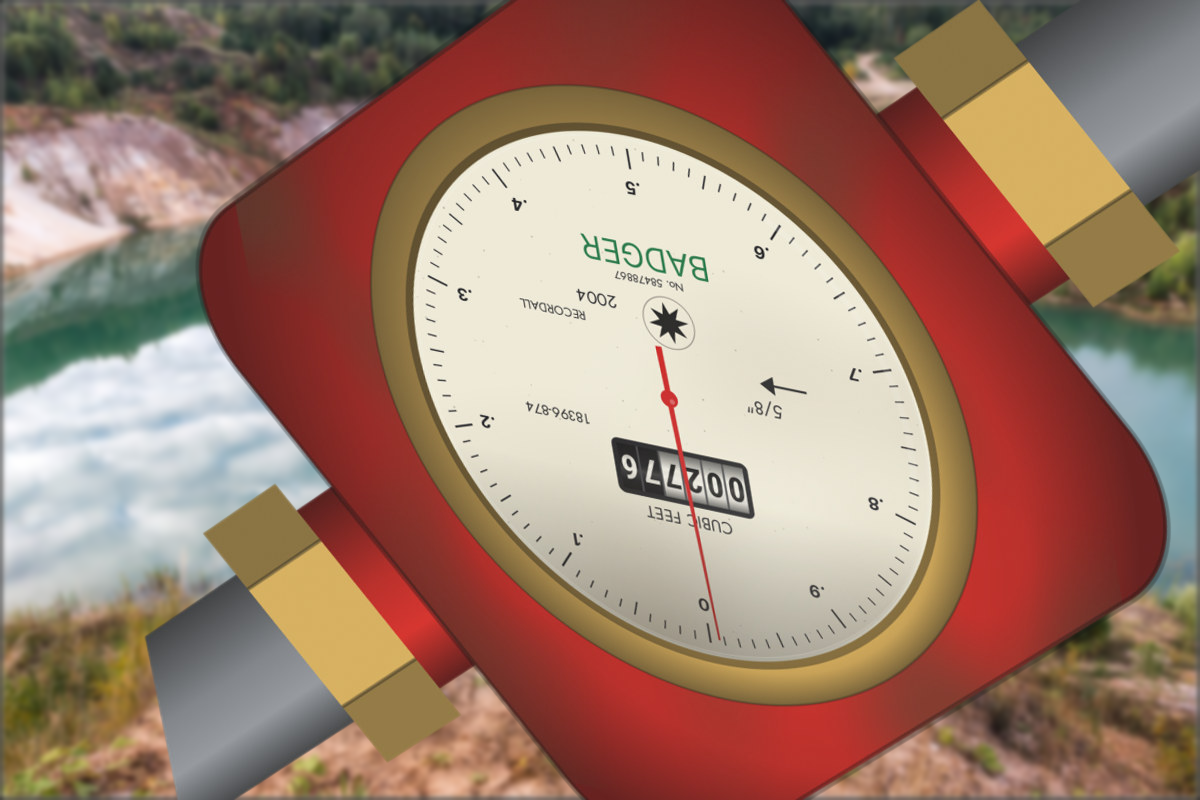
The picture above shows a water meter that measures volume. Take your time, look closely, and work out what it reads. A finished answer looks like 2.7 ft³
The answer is 2775.99 ft³
